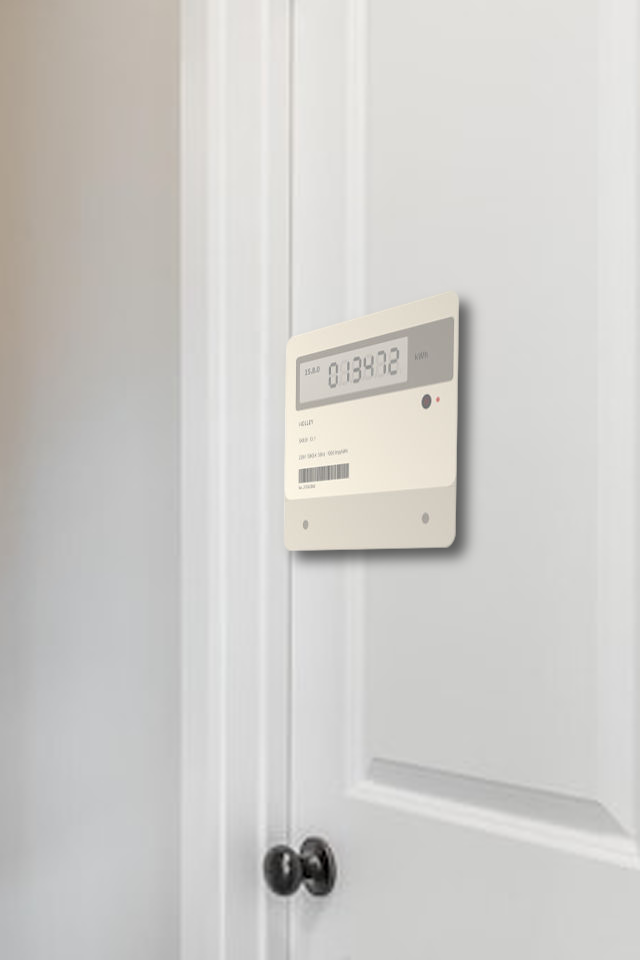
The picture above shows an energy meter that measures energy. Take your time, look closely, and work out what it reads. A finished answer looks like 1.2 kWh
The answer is 13472 kWh
